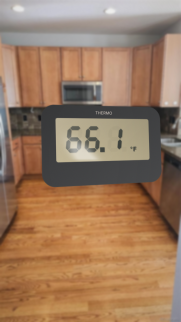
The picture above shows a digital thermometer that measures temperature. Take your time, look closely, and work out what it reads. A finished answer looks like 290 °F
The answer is 66.1 °F
